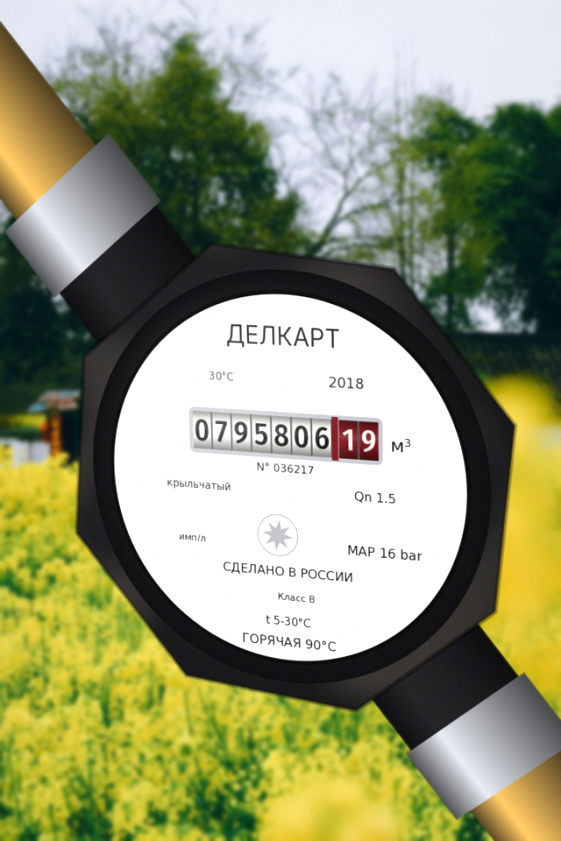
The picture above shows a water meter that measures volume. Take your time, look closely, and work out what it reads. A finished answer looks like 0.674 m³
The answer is 795806.19 m³
